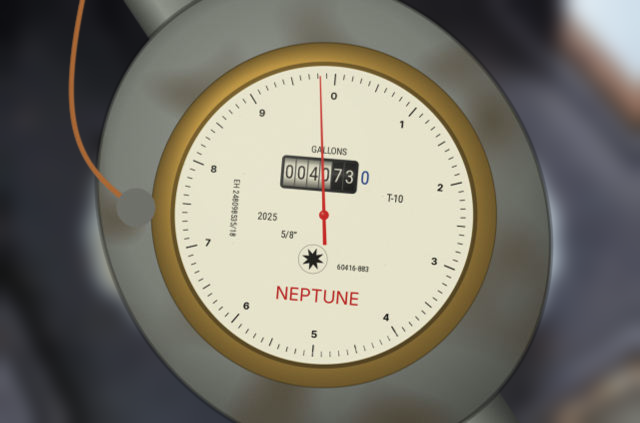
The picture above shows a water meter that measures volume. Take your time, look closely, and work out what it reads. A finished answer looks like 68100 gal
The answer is 40729.8 gal
